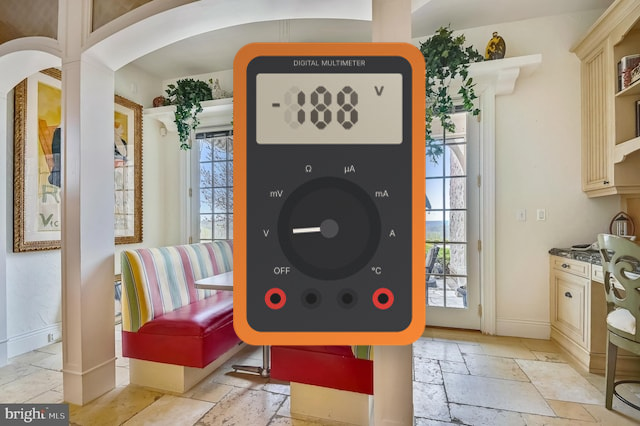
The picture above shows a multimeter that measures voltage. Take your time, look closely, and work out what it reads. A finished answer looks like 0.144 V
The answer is -188 V
